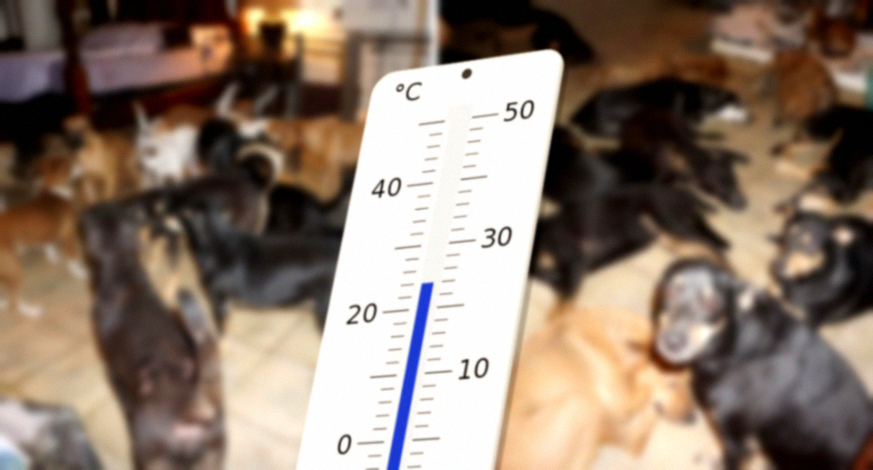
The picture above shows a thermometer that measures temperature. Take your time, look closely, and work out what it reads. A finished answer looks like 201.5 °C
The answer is 24 °C
